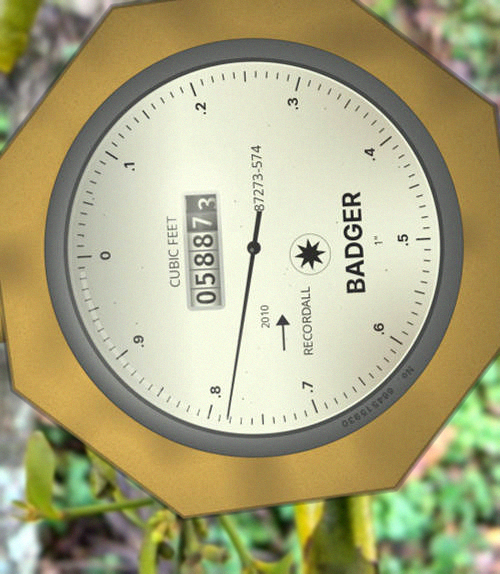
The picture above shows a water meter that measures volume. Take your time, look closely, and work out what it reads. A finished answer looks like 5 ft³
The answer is 58872.78 ft³
